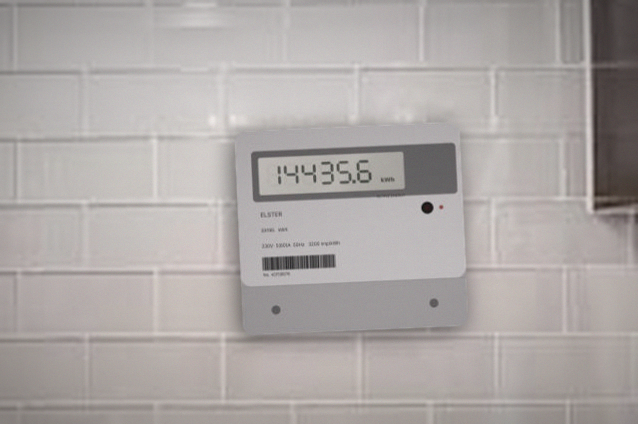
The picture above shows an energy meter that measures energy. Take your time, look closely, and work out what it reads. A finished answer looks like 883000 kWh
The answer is 14435.6 kWh
